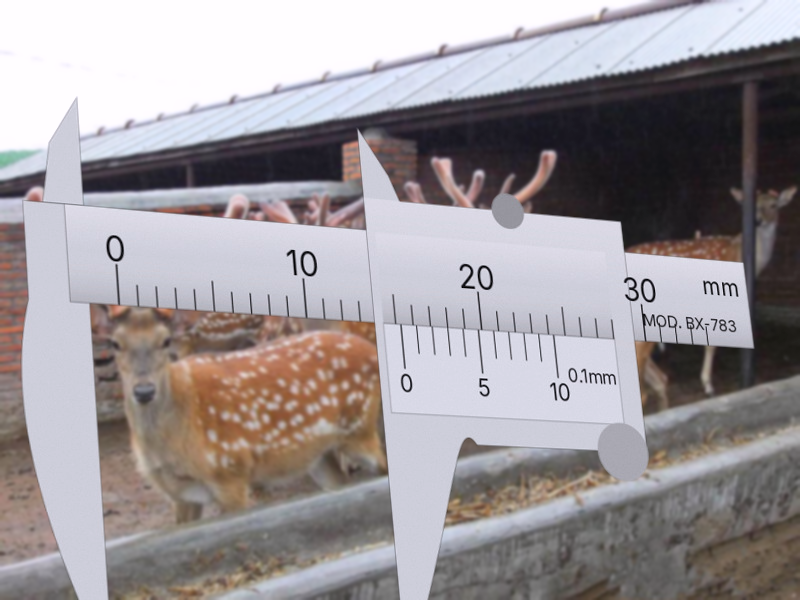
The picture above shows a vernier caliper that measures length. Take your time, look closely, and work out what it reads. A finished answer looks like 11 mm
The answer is 15.3 mm
